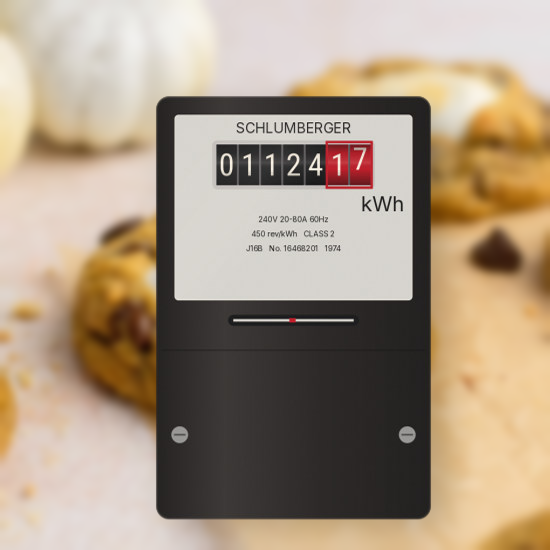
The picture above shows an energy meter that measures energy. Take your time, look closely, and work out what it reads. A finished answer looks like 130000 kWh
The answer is 1124.17 kWh
